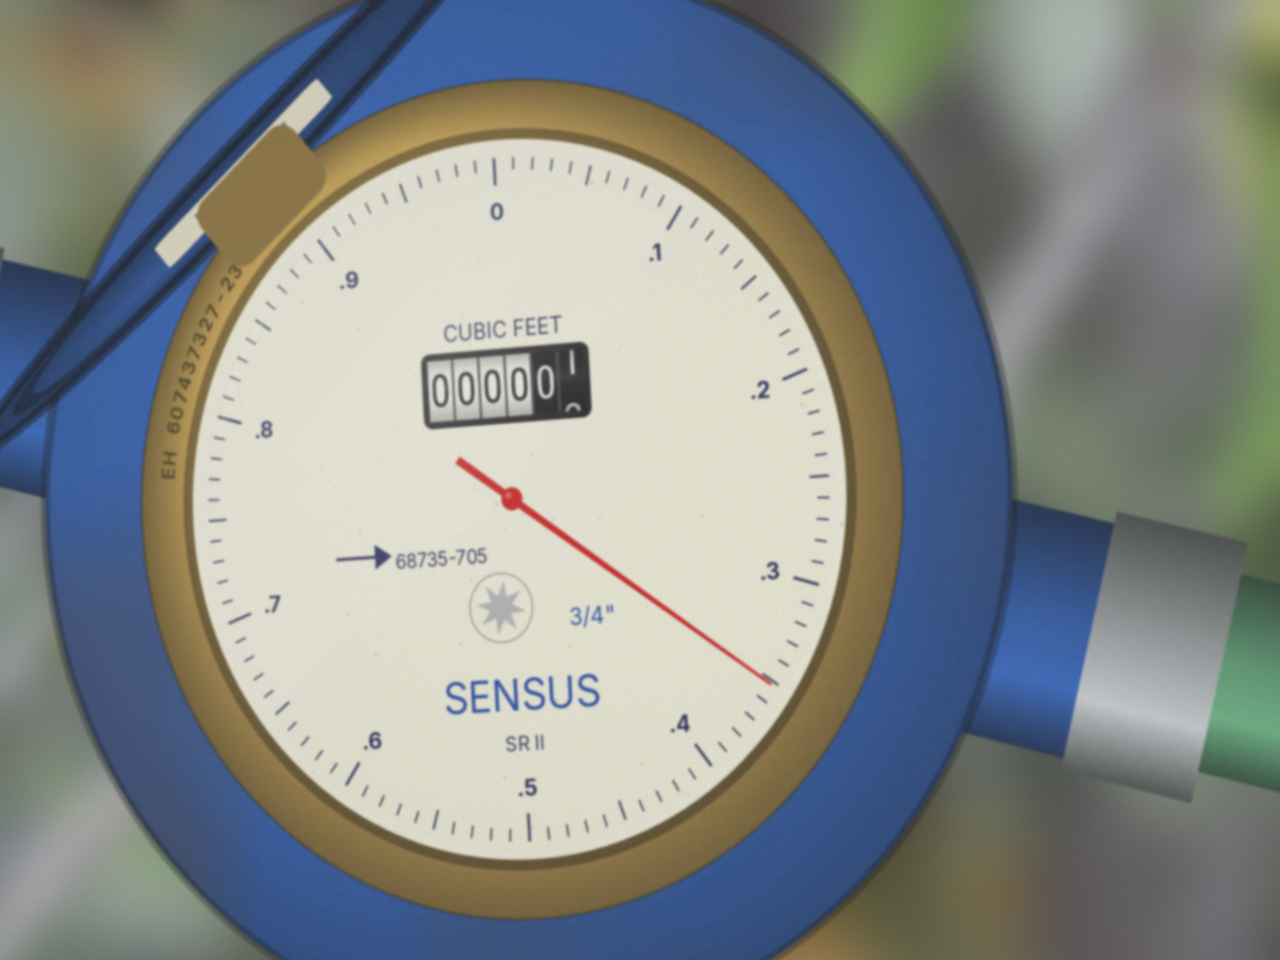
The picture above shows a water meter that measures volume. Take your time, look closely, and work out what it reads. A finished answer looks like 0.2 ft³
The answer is 1.35 ft³
